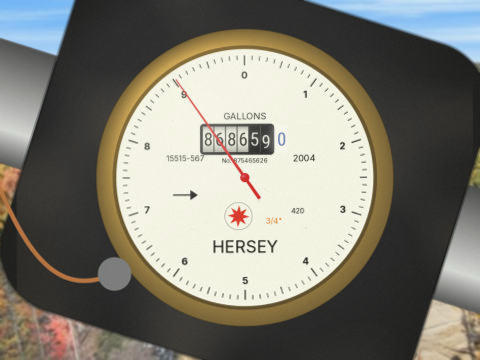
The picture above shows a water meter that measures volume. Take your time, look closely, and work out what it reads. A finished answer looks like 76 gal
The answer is 8686589.0 gal
